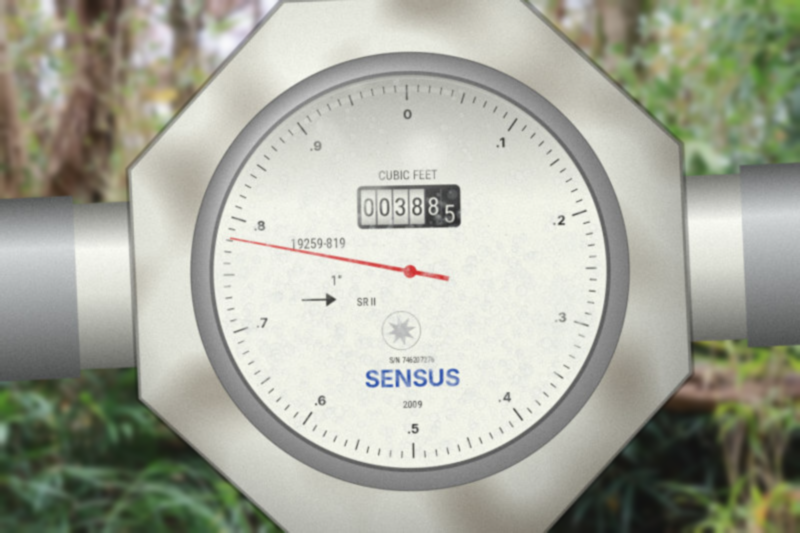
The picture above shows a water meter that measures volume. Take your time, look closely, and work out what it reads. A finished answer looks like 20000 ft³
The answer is 3884.78 ft³
